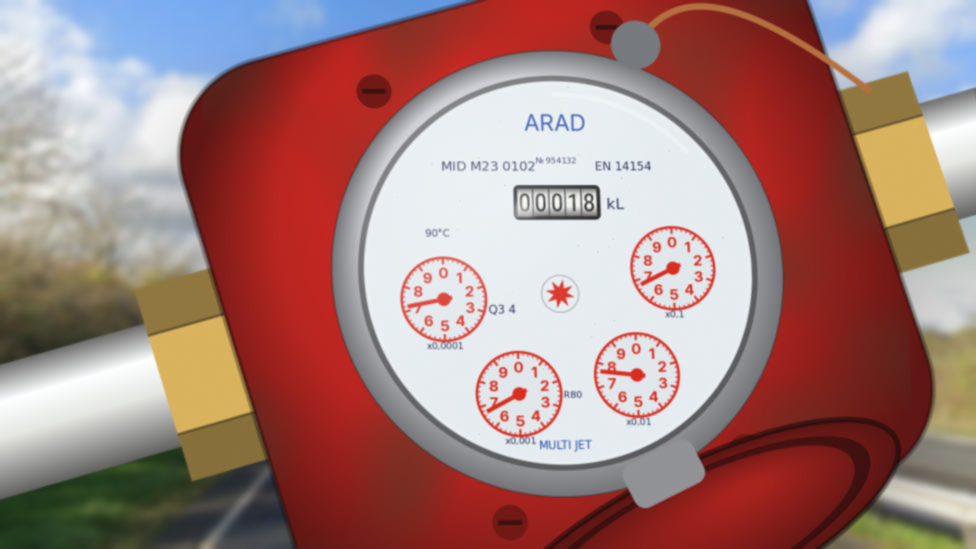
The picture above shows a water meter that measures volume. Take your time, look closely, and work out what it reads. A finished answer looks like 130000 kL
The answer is 18.6767 kL
